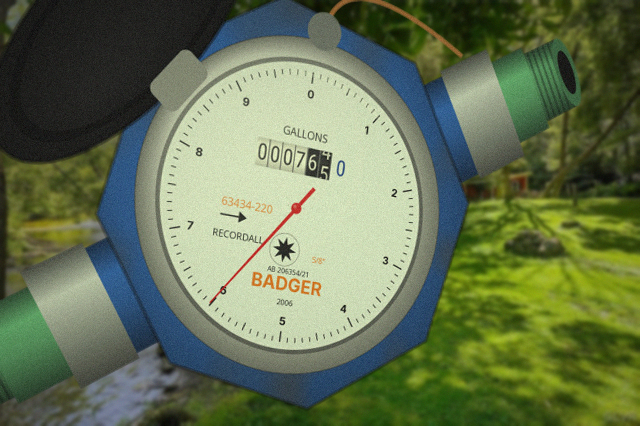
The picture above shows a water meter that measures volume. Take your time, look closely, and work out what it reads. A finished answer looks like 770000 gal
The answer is 7646.0 gal
